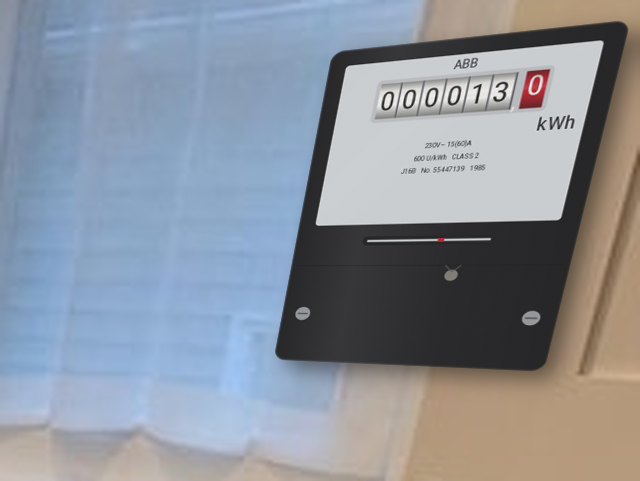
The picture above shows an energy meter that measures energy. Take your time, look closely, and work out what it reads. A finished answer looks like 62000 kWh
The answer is 13.0 kWh
